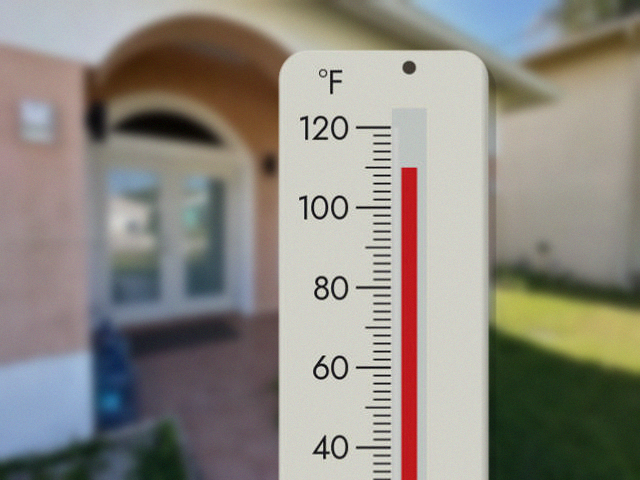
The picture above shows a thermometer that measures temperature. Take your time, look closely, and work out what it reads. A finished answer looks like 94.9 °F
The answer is 110 °F
